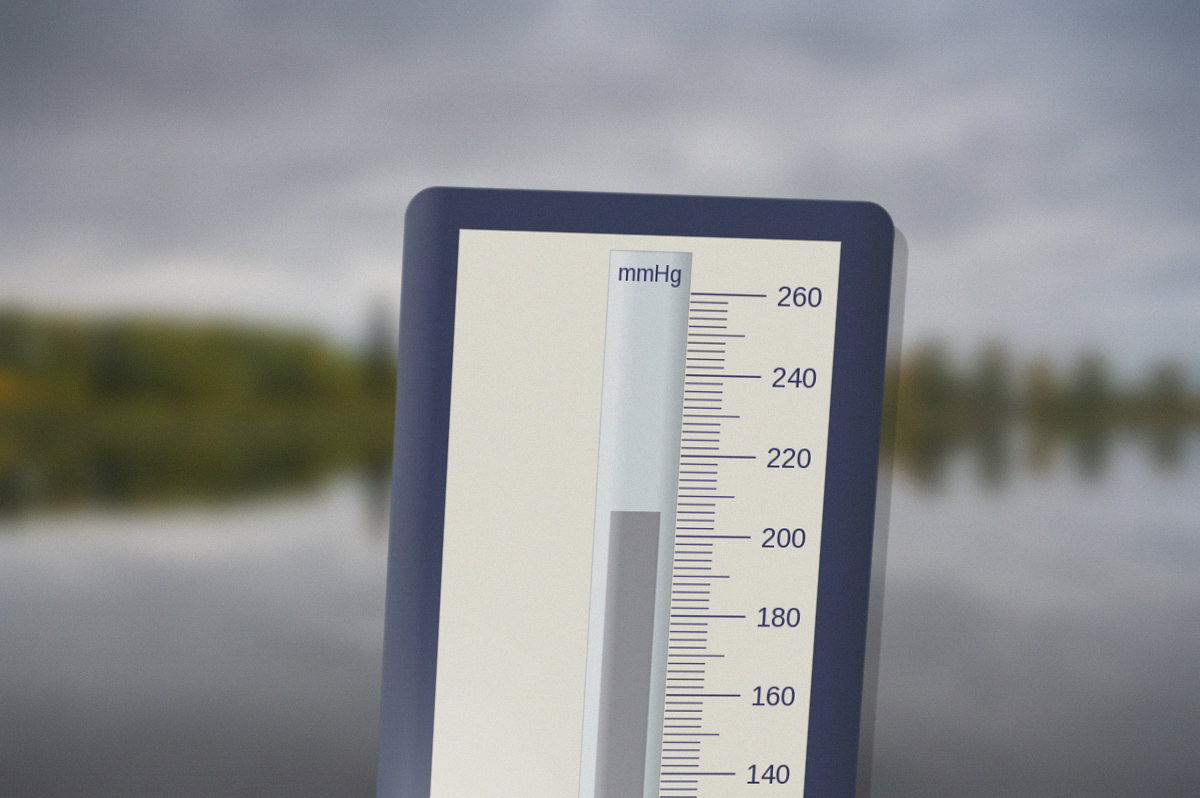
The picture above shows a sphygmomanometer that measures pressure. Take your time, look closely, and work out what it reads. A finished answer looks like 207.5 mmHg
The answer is 206 mmHg
